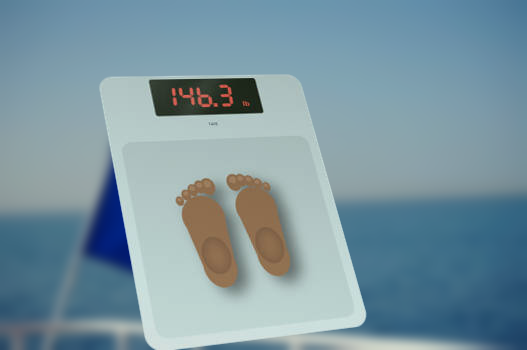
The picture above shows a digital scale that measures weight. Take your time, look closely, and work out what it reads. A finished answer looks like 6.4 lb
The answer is 146.3 lb
